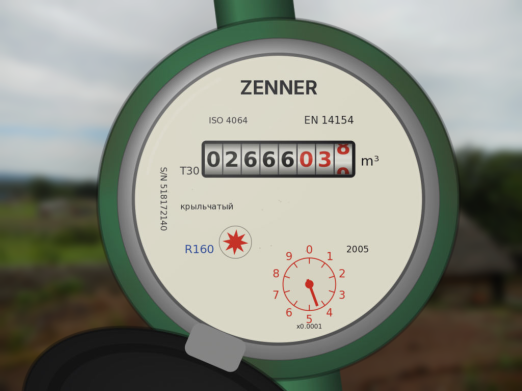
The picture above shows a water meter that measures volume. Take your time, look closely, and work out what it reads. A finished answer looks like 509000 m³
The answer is 2666.0384 m³
